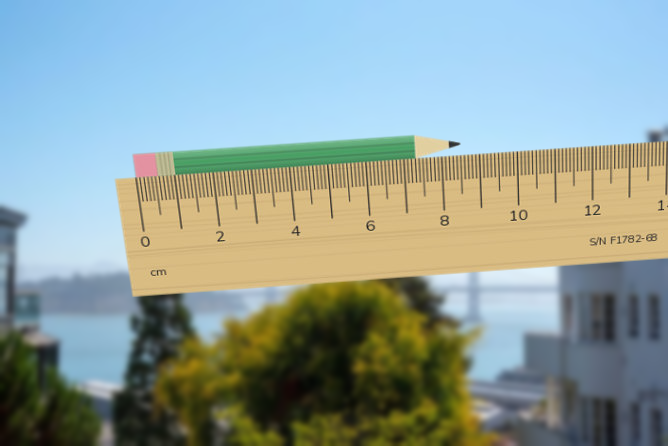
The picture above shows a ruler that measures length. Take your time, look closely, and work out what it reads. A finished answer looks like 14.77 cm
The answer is 8.5 cm
